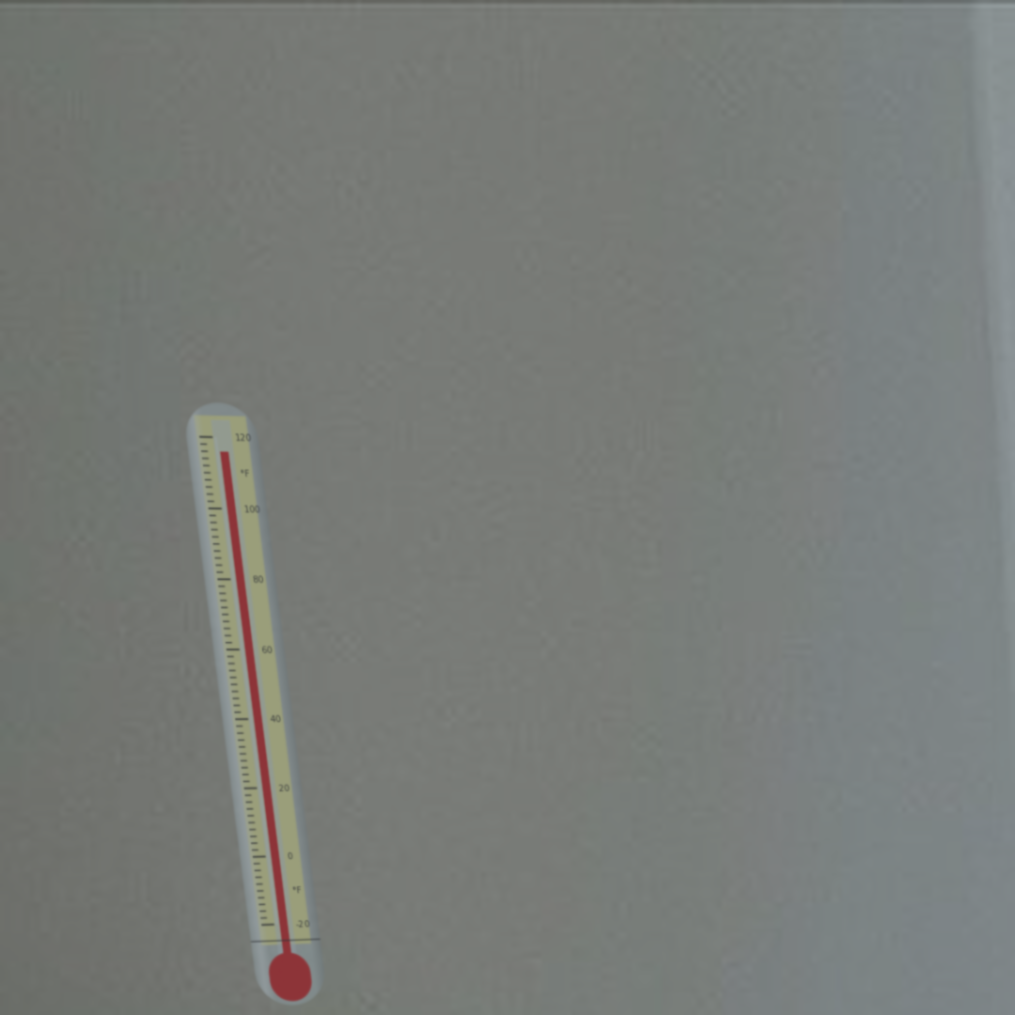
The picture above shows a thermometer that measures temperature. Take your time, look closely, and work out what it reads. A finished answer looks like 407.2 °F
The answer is 116 °F
